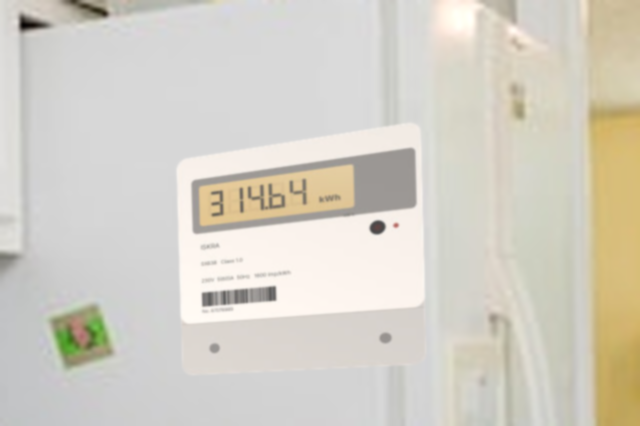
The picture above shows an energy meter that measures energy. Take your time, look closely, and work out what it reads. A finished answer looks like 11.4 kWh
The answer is 314.64 kWh
